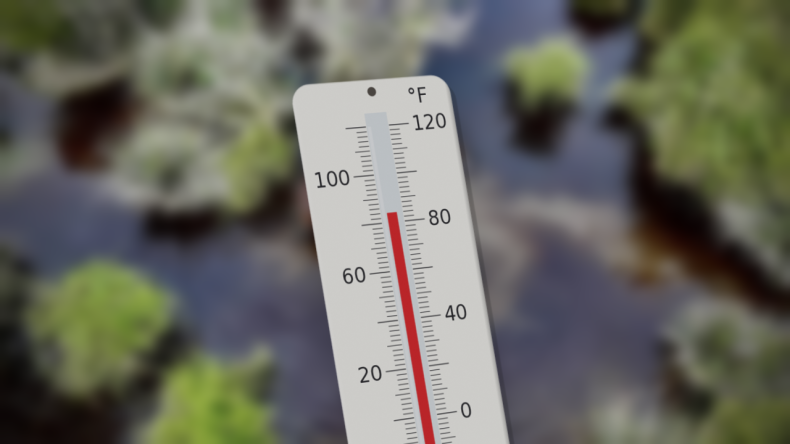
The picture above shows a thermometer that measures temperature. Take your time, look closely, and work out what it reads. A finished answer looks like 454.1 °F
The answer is 84 °F
